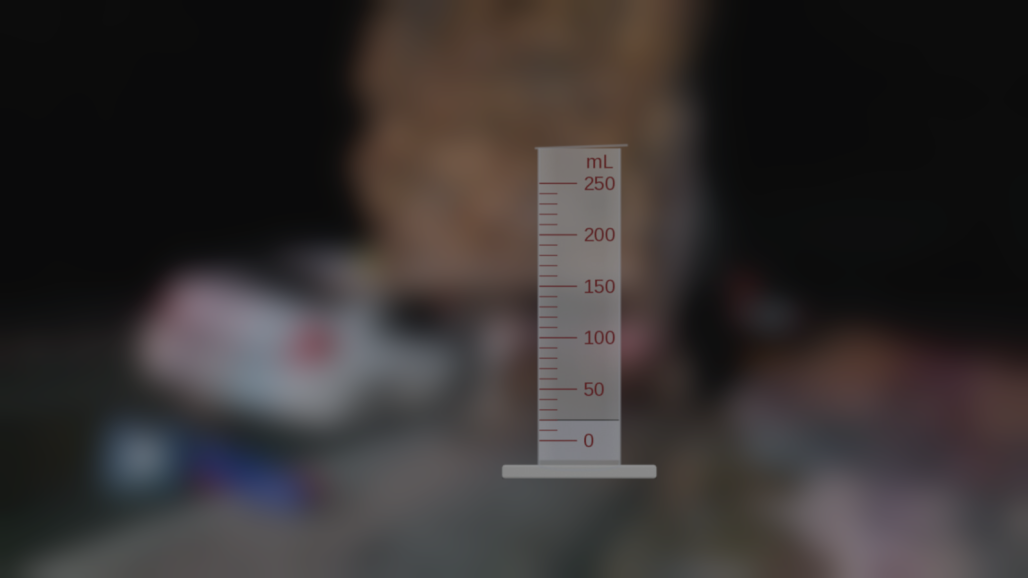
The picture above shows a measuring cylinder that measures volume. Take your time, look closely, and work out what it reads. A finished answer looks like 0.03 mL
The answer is 20 mL
